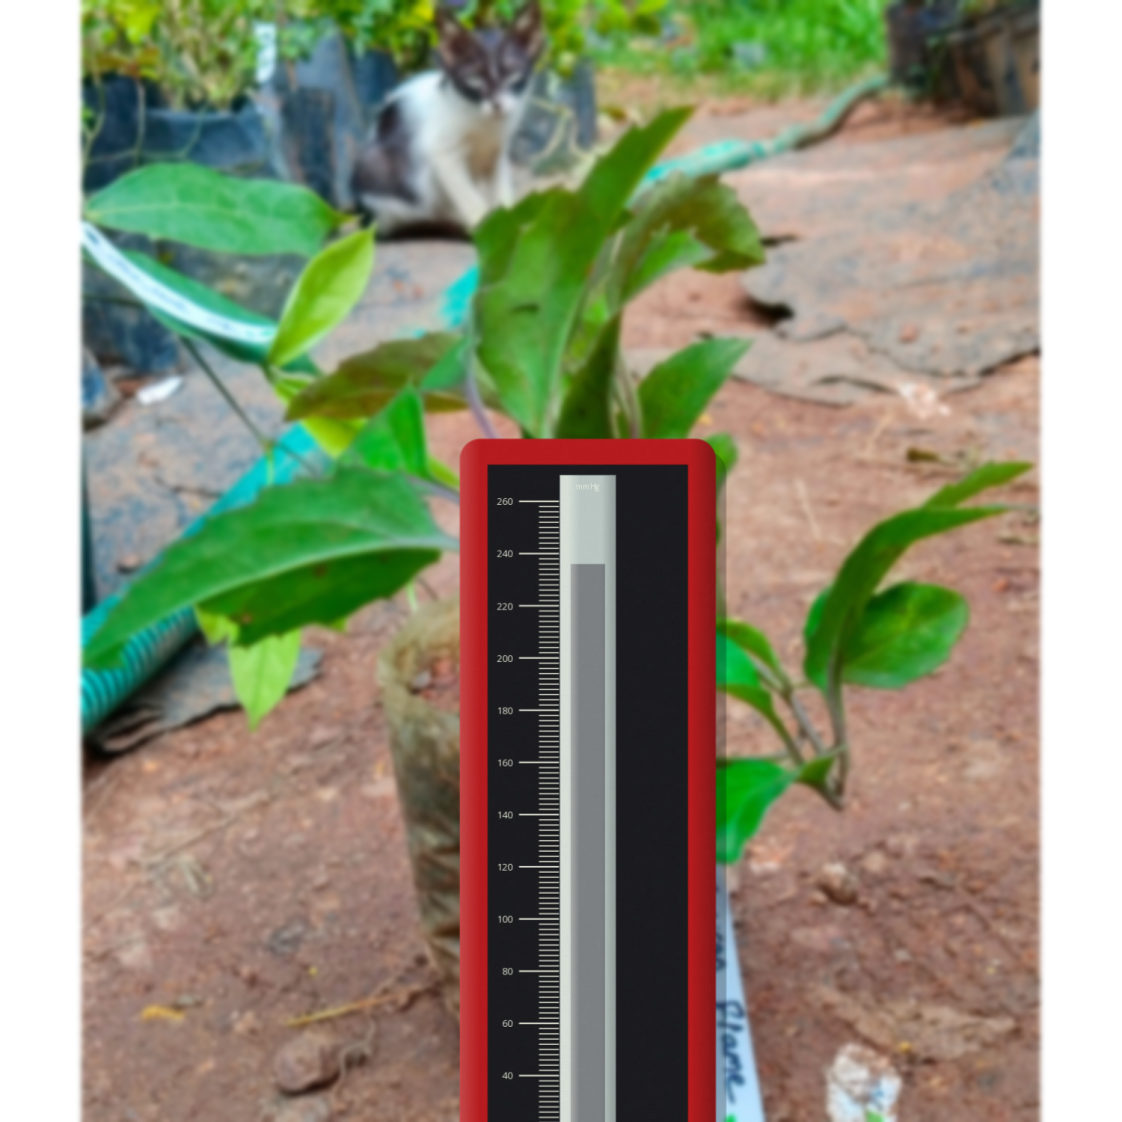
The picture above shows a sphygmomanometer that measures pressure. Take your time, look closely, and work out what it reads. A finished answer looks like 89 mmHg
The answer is 236 mmHg
